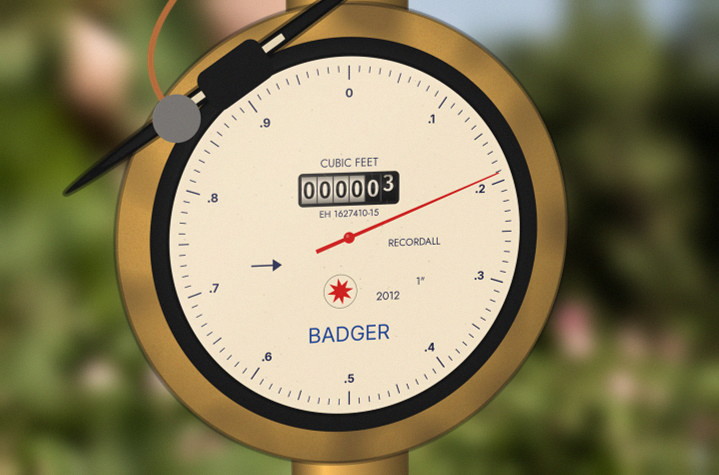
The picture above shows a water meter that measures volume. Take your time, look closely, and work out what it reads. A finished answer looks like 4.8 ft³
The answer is 3.19 ft³
